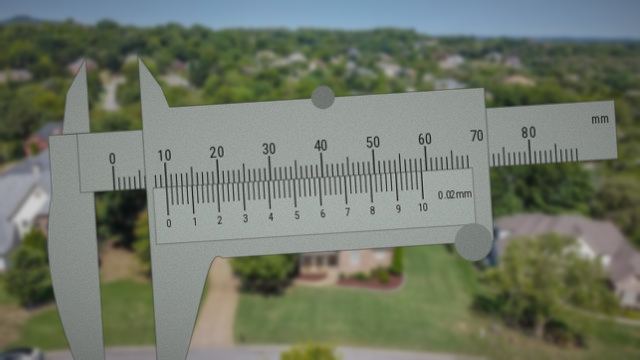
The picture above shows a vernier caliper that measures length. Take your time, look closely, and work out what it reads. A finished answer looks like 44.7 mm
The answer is 10.0 mm
